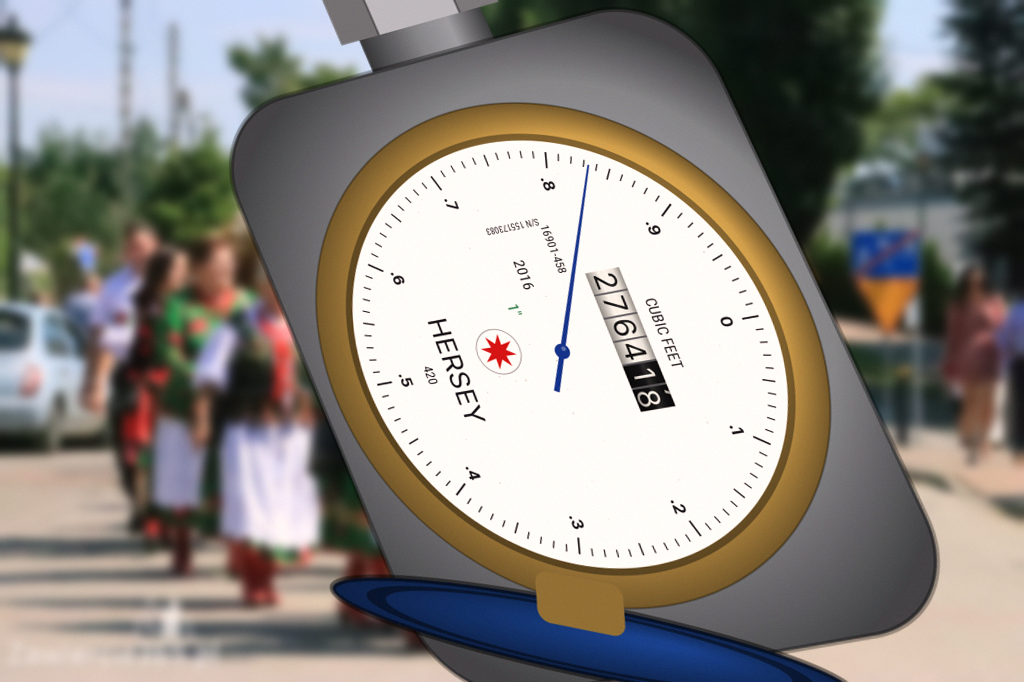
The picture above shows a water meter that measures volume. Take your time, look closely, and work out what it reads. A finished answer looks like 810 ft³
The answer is 276417.83 ft³
